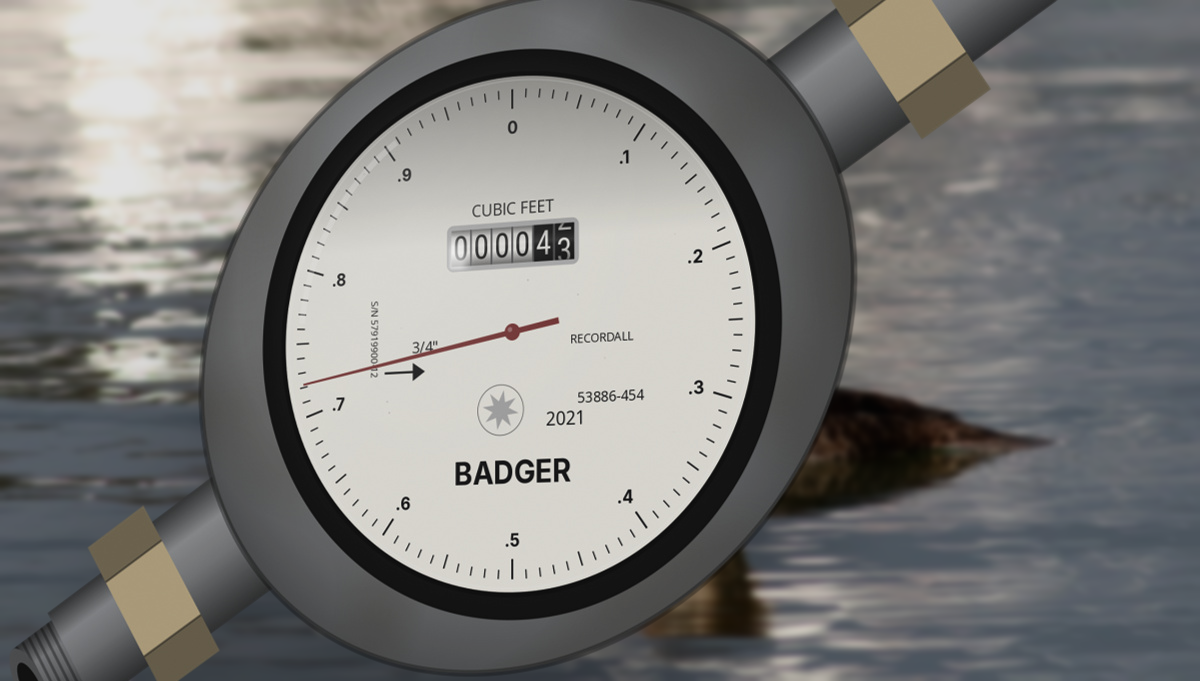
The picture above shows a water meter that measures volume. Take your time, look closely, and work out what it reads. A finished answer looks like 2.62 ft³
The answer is 42.72 ft³
